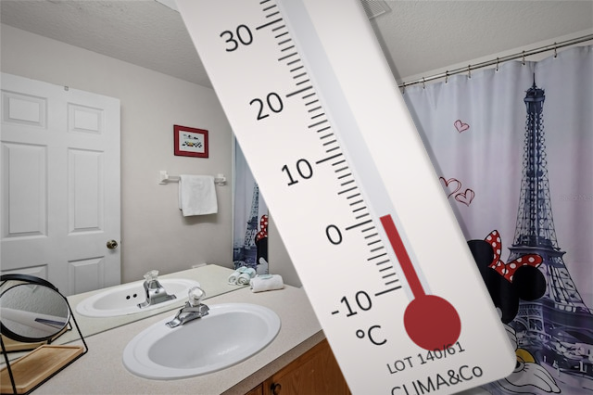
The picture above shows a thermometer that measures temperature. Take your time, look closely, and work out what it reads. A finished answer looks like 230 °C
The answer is 0 °C
